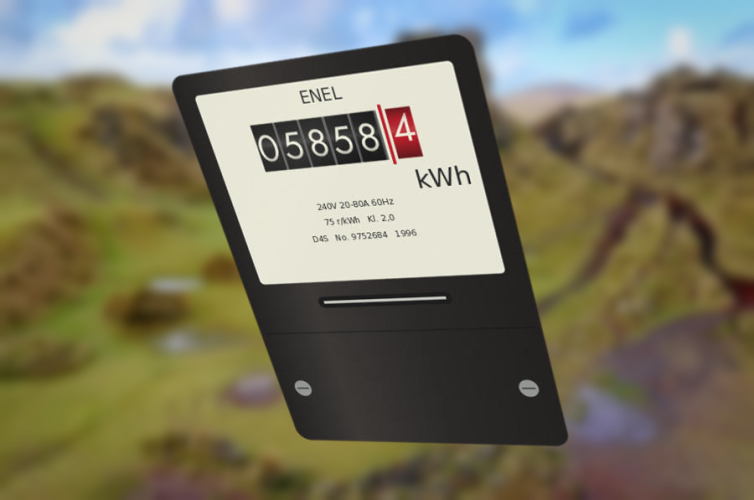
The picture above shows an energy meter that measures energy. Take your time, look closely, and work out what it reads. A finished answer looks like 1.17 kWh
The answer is 5858.4 kWh
